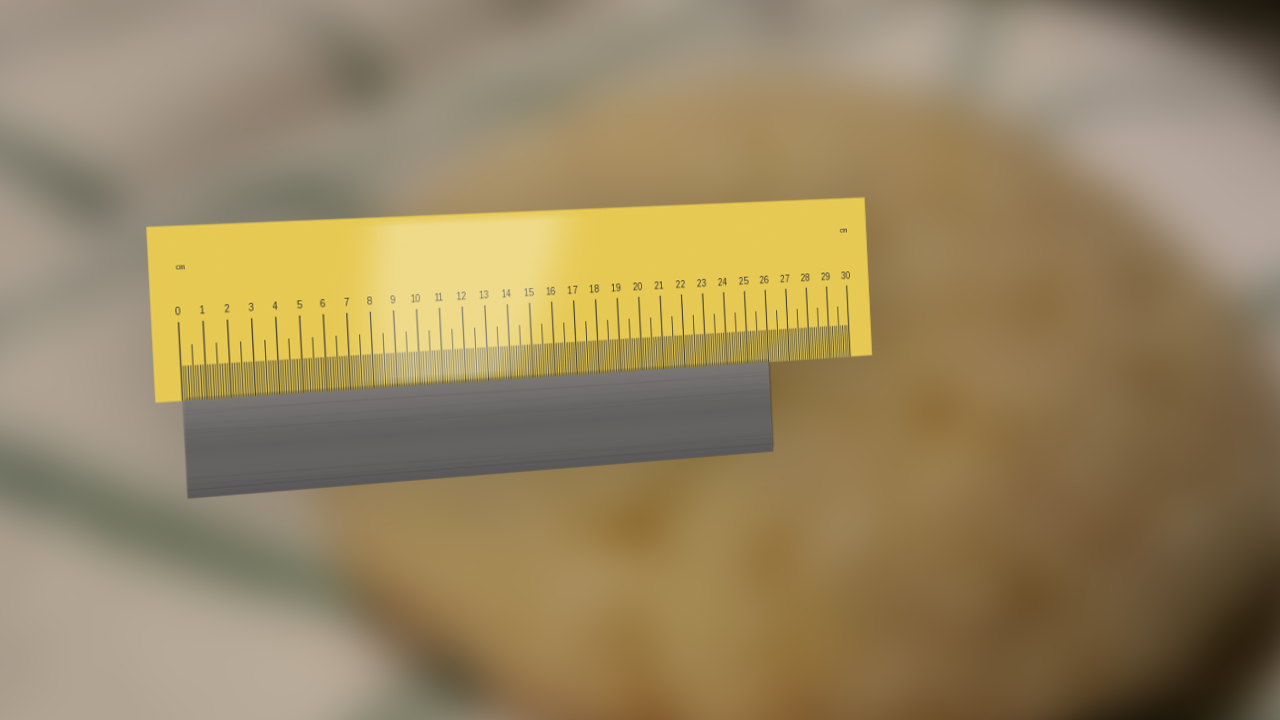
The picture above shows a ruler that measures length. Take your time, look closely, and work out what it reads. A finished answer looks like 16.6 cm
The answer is 26 cm
